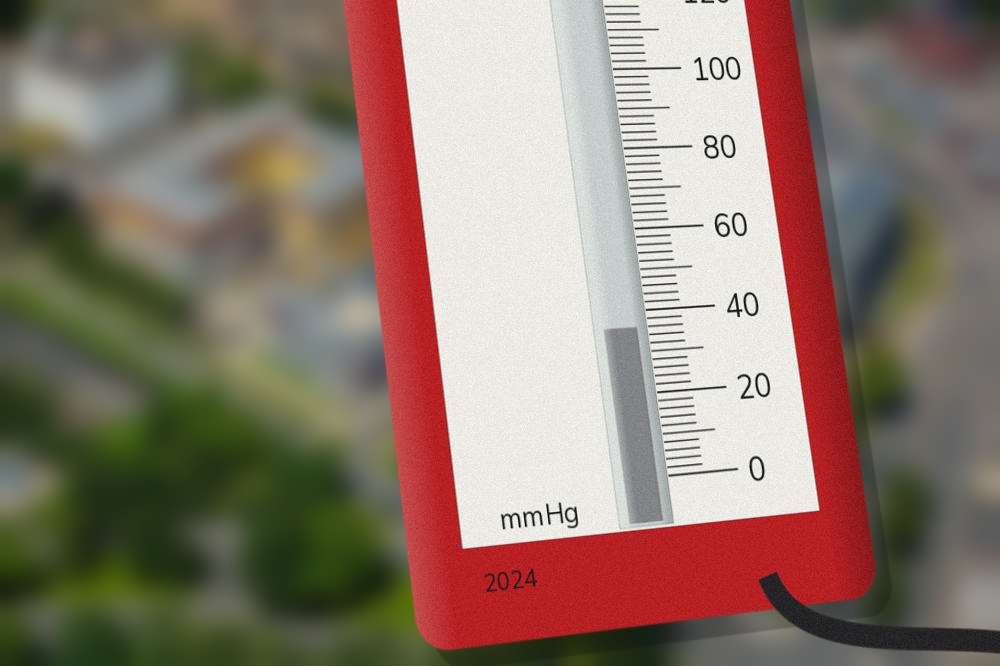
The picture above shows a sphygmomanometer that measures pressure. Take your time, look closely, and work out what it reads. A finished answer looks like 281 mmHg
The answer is 36 mmHg
